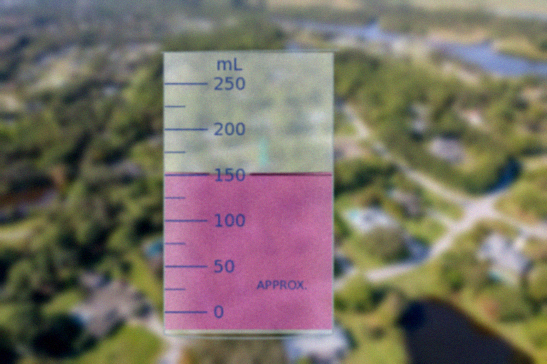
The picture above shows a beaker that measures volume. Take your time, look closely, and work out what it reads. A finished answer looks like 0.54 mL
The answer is 150 mL
